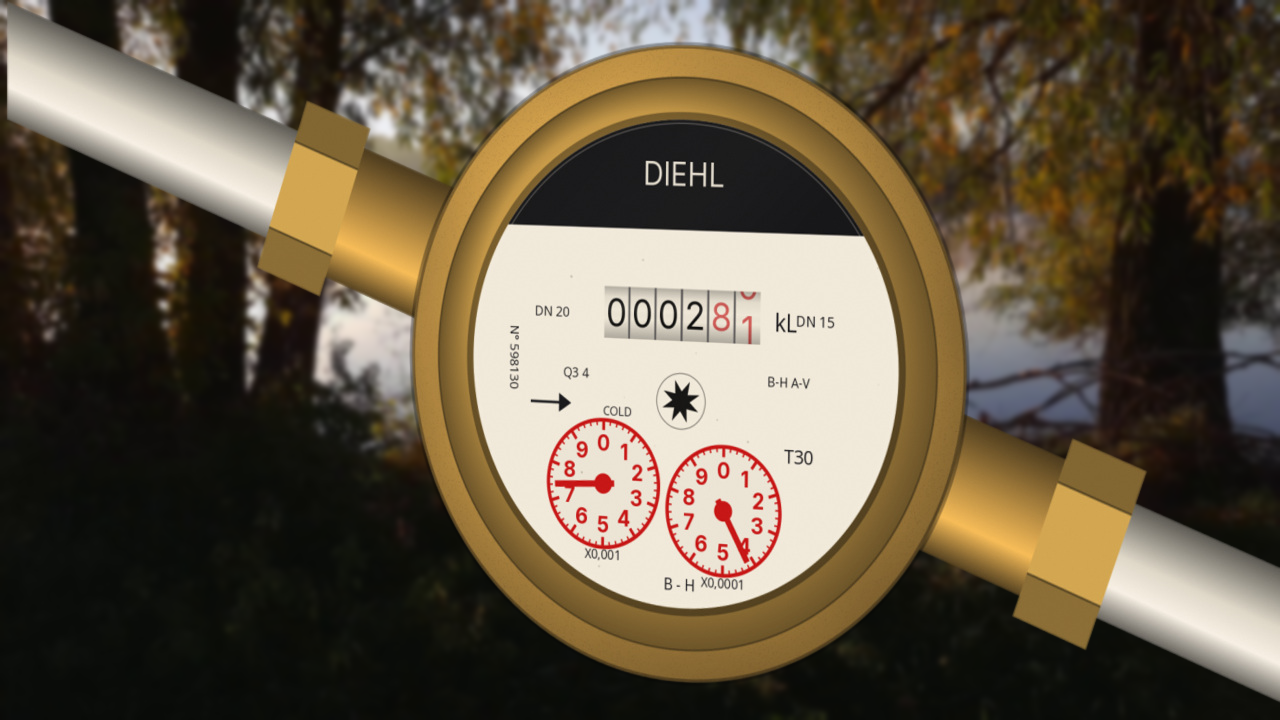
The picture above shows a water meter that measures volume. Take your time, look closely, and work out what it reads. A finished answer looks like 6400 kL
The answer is 2.8074 kL
